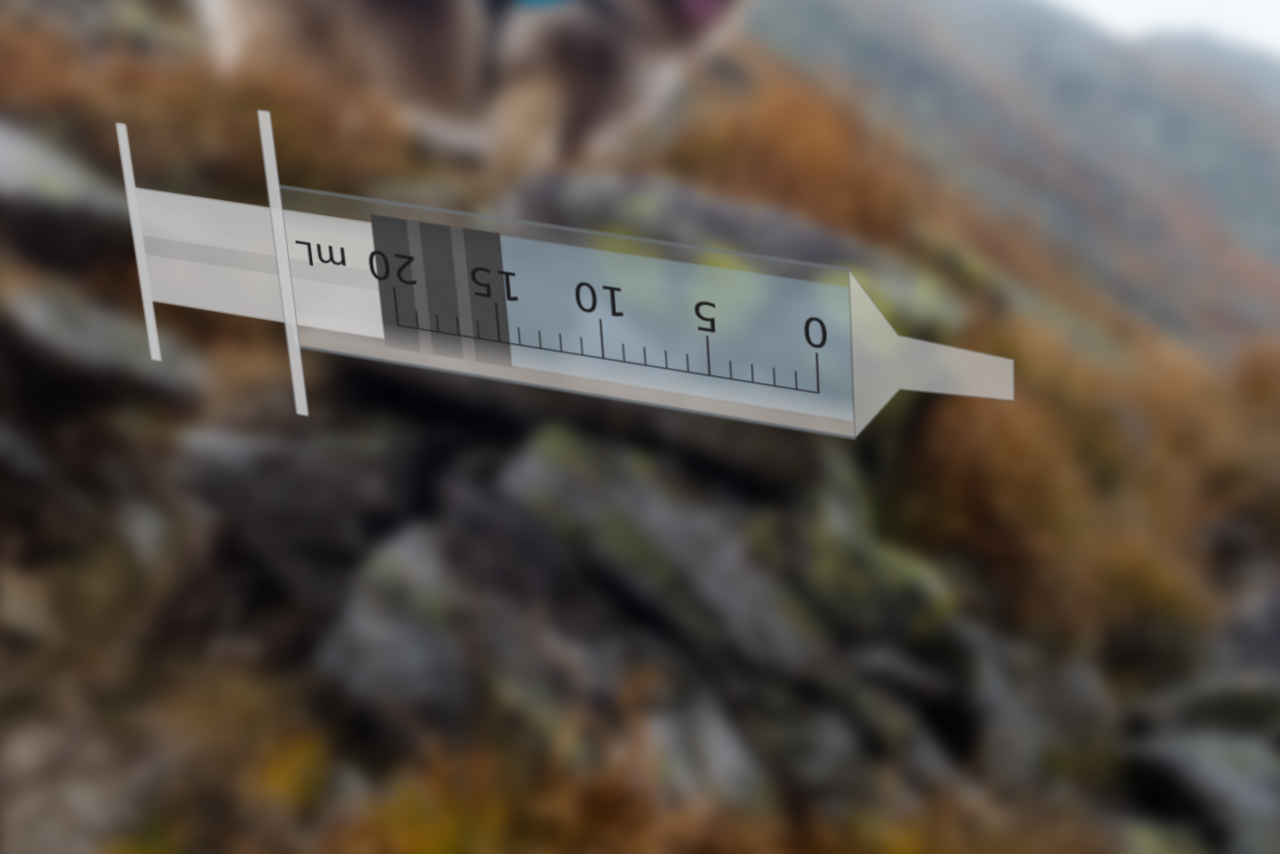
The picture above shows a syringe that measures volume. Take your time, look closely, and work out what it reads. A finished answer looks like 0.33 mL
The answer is 14.5 mL
